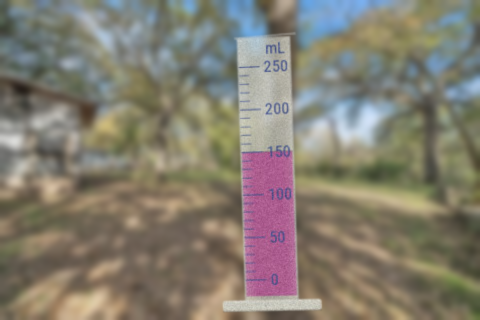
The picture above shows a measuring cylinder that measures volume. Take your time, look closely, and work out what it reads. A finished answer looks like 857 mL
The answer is 150 mL
